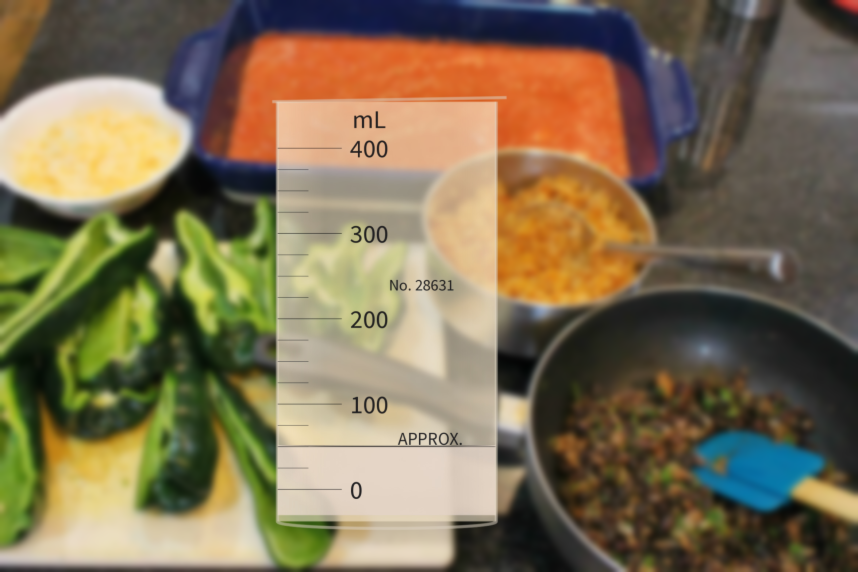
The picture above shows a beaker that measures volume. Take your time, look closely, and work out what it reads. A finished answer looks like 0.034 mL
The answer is 50 mL
